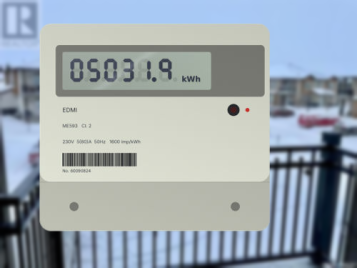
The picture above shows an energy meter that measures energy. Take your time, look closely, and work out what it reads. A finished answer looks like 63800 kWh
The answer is 5031.9 kWh
